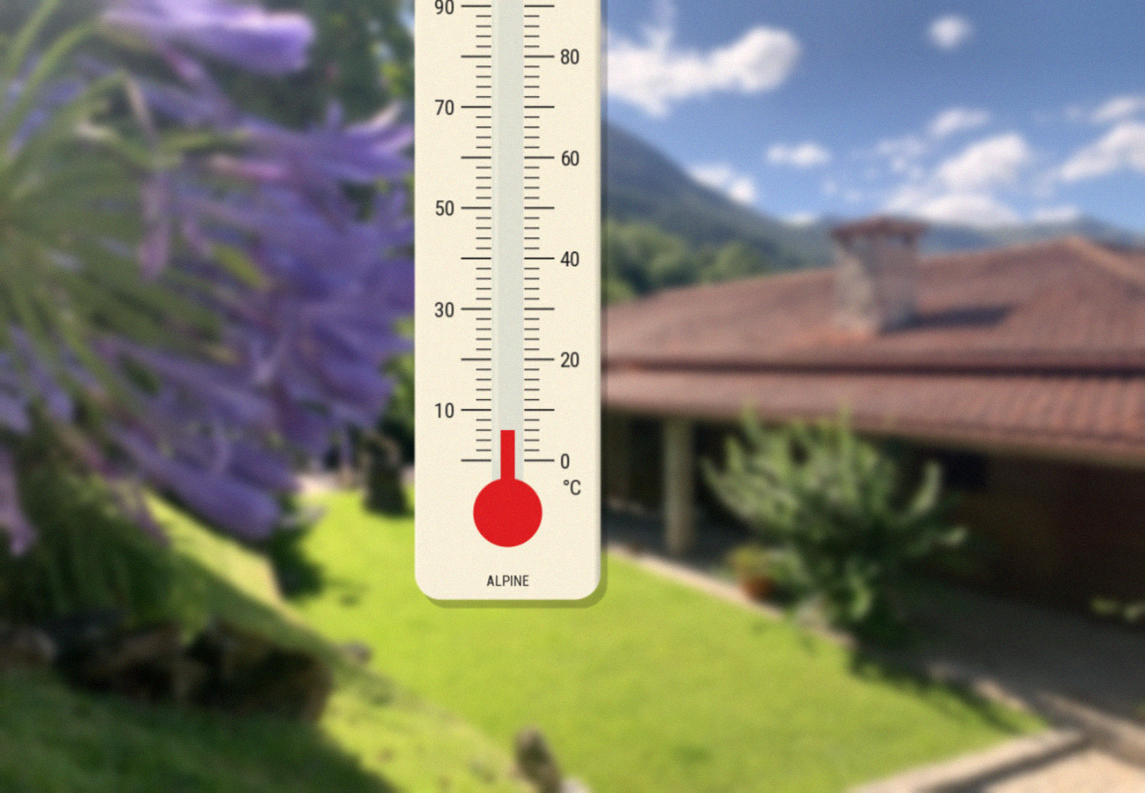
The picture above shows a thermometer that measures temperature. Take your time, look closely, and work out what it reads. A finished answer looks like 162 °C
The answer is 6 °C
